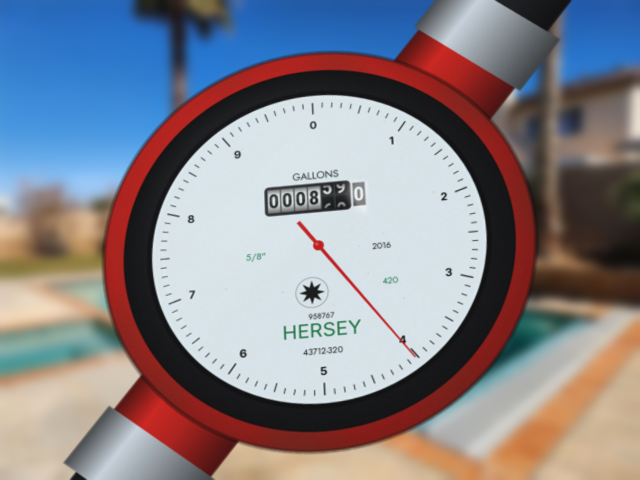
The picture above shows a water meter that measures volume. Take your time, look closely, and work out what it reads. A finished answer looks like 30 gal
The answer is 8594.0 gal
